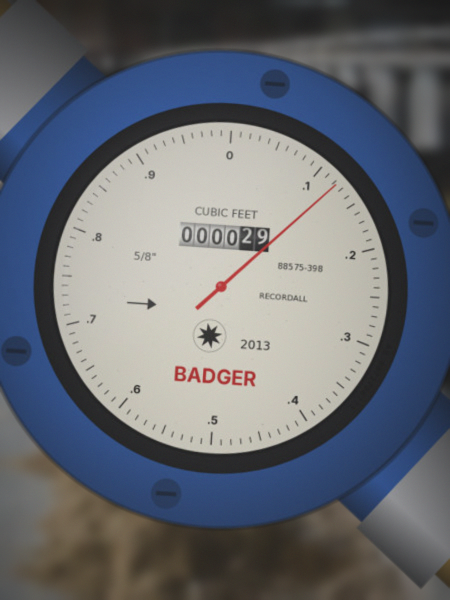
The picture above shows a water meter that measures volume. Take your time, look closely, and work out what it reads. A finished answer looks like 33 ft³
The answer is 29.12 ft³
